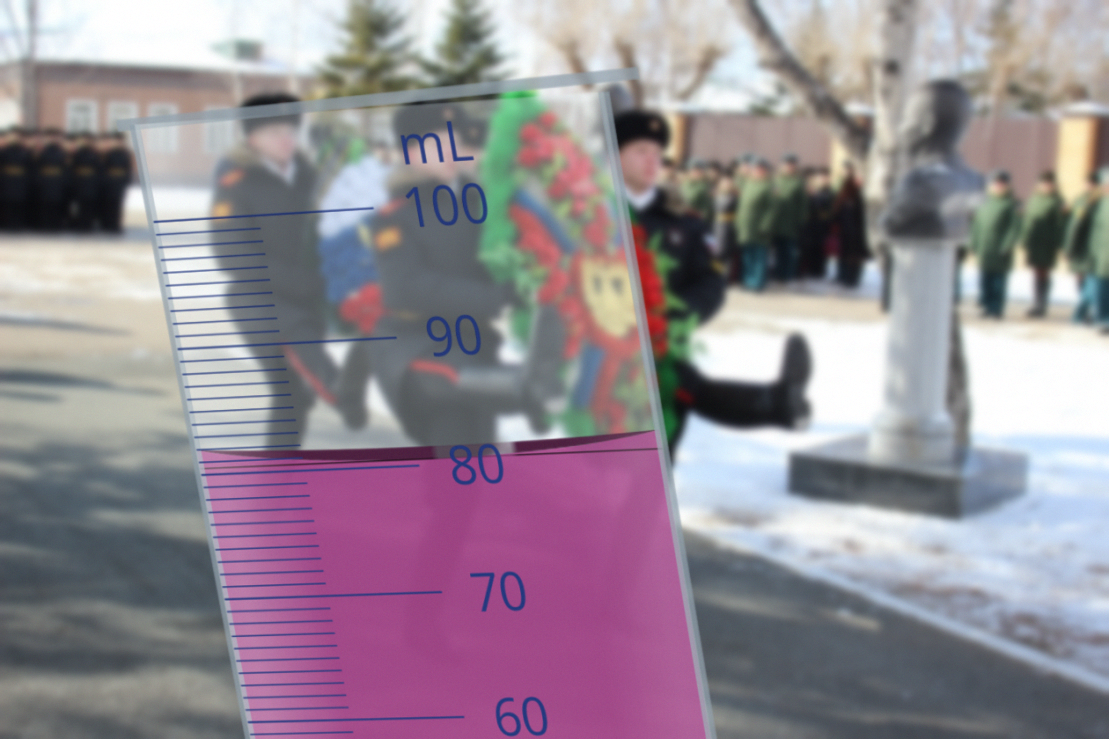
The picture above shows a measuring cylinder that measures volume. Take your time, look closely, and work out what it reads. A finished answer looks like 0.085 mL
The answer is 80.5 mL
